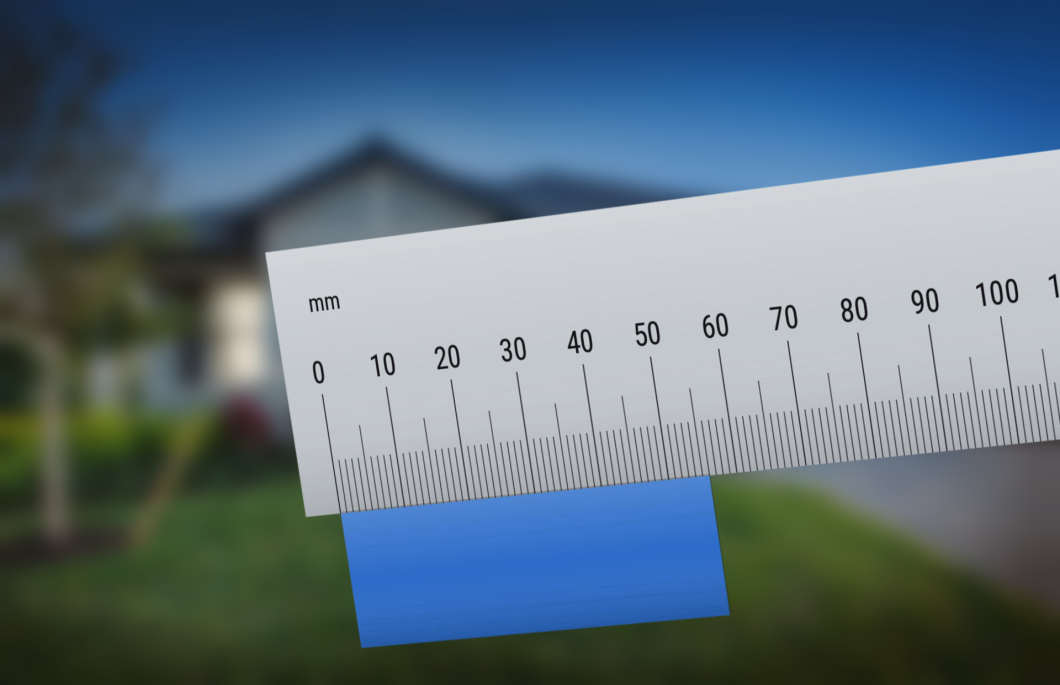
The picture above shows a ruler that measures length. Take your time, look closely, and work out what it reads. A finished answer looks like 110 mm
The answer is 56 mm
